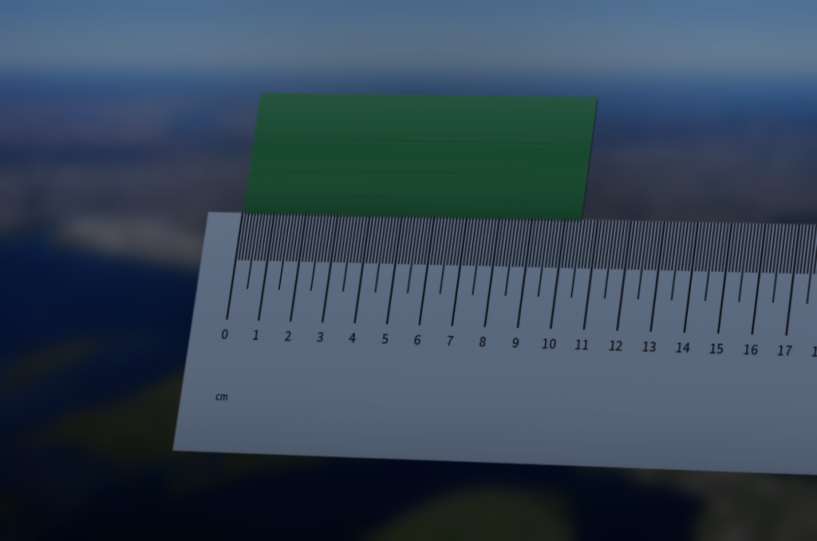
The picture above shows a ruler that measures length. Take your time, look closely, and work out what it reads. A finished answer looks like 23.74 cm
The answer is 10.5 cm
